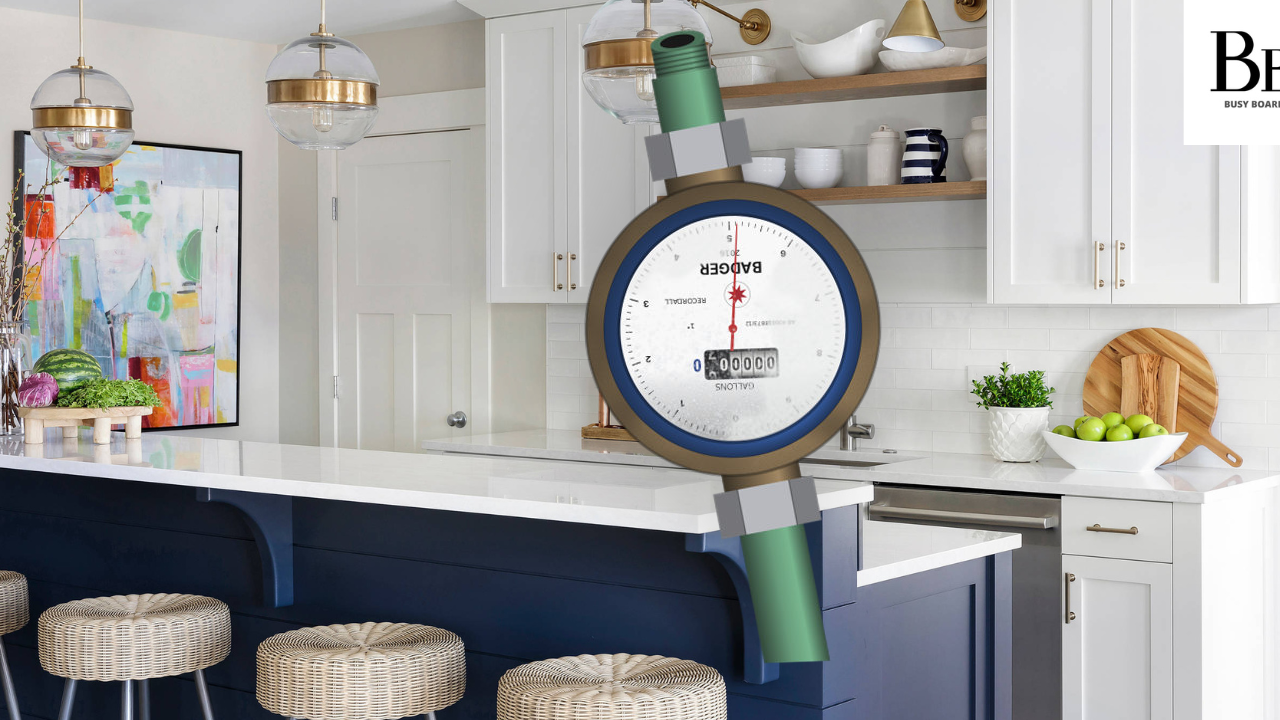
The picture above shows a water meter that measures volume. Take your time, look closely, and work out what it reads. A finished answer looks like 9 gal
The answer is 65.1 gal
